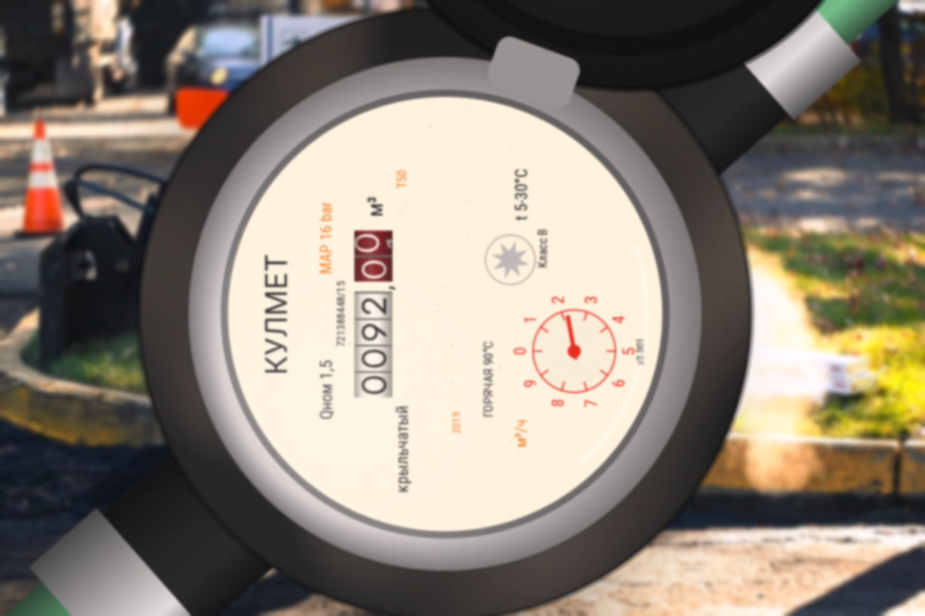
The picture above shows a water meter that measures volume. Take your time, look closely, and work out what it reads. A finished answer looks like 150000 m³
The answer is 92.002 m³
